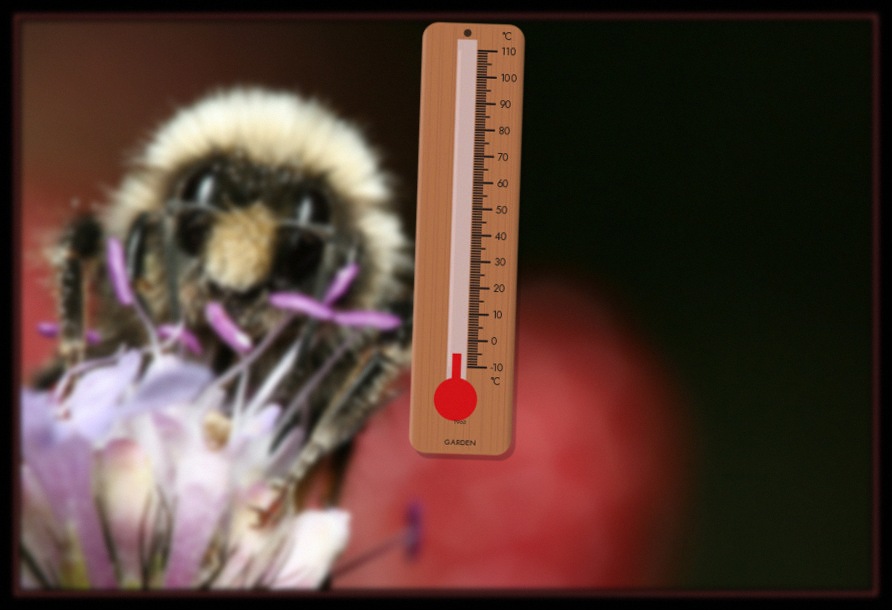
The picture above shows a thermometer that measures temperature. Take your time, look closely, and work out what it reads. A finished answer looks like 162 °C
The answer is -5 °C
